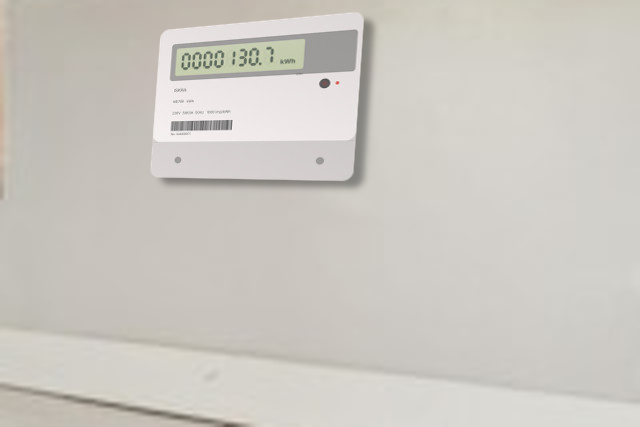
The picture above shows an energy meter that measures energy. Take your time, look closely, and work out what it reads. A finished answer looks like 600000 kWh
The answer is 130.7 kWh
